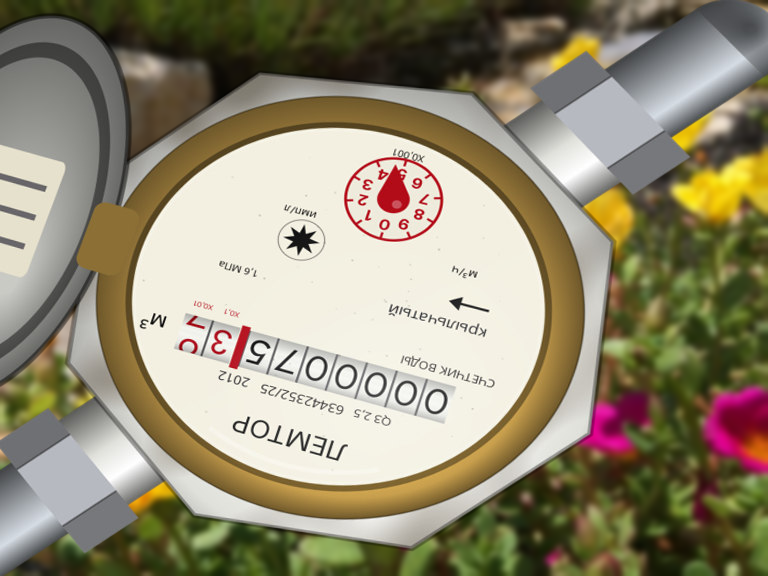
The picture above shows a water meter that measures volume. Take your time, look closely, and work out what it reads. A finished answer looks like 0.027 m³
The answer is 75.364 m³
